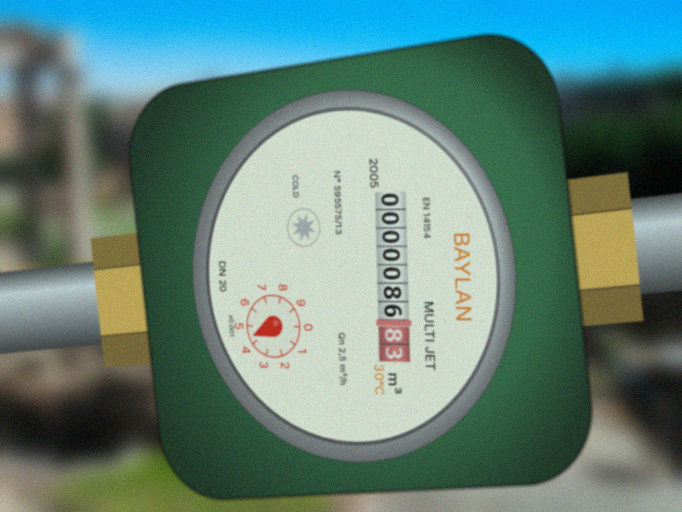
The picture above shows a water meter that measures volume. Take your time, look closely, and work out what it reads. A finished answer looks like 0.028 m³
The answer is 86.834 m³
